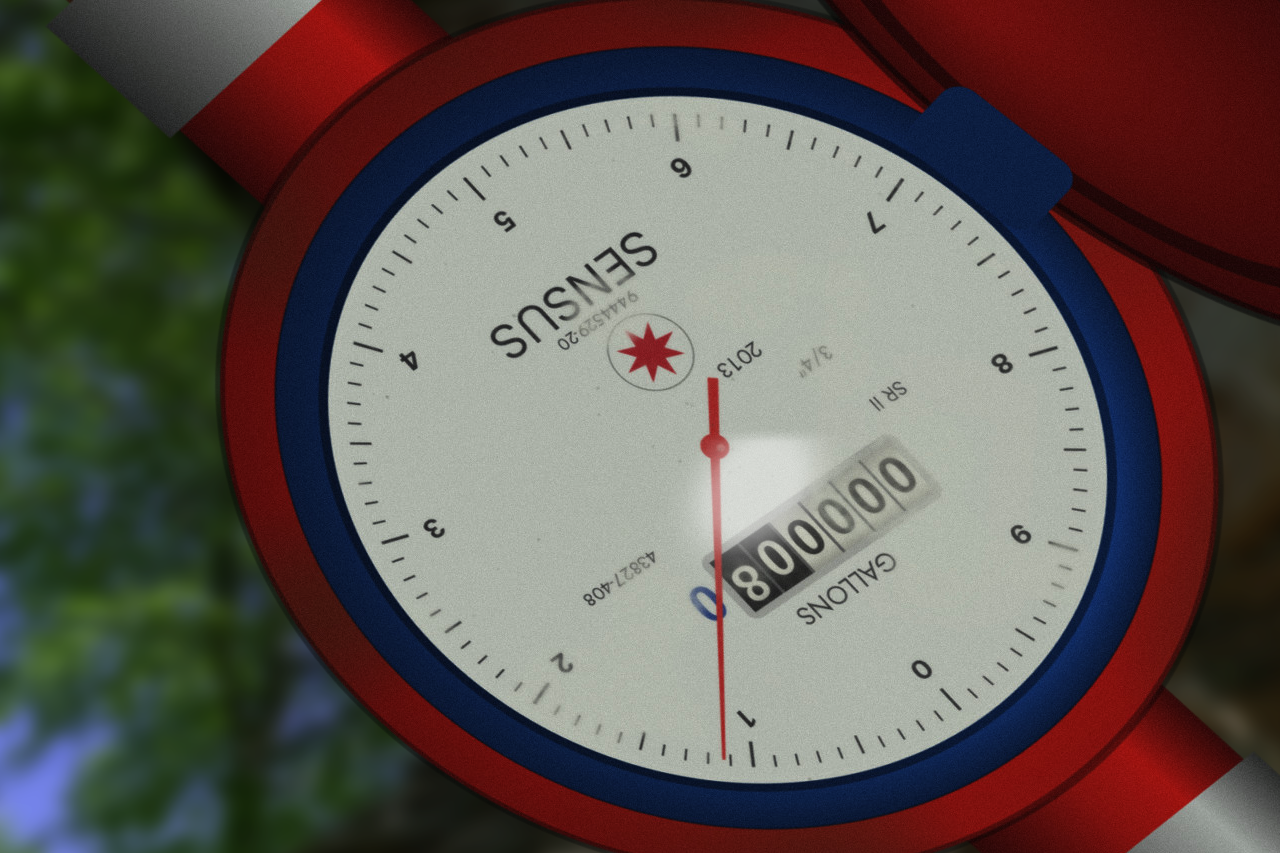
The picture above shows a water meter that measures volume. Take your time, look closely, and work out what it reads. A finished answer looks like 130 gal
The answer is 81.1 gal
